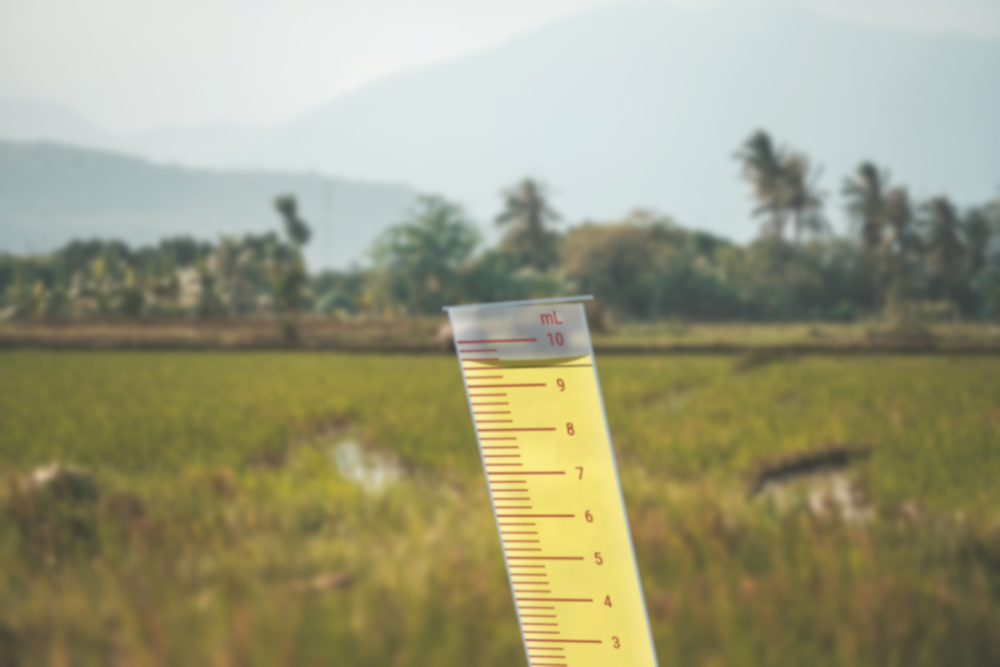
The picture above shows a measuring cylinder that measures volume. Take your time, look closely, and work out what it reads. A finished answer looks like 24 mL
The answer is 9.4 mL
